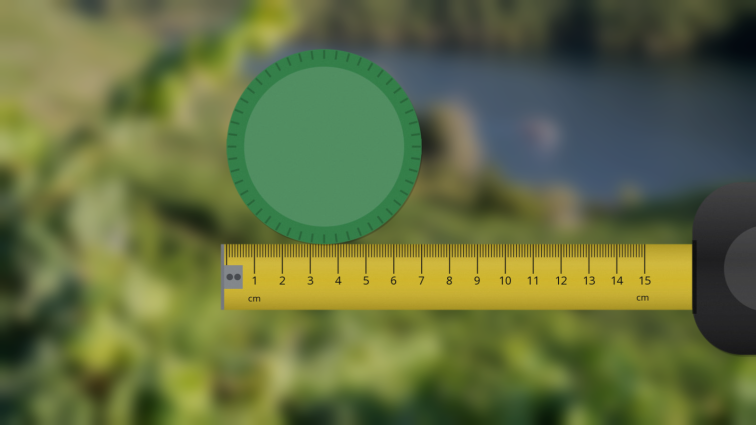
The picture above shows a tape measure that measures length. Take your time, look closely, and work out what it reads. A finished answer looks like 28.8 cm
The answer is 7 cm
